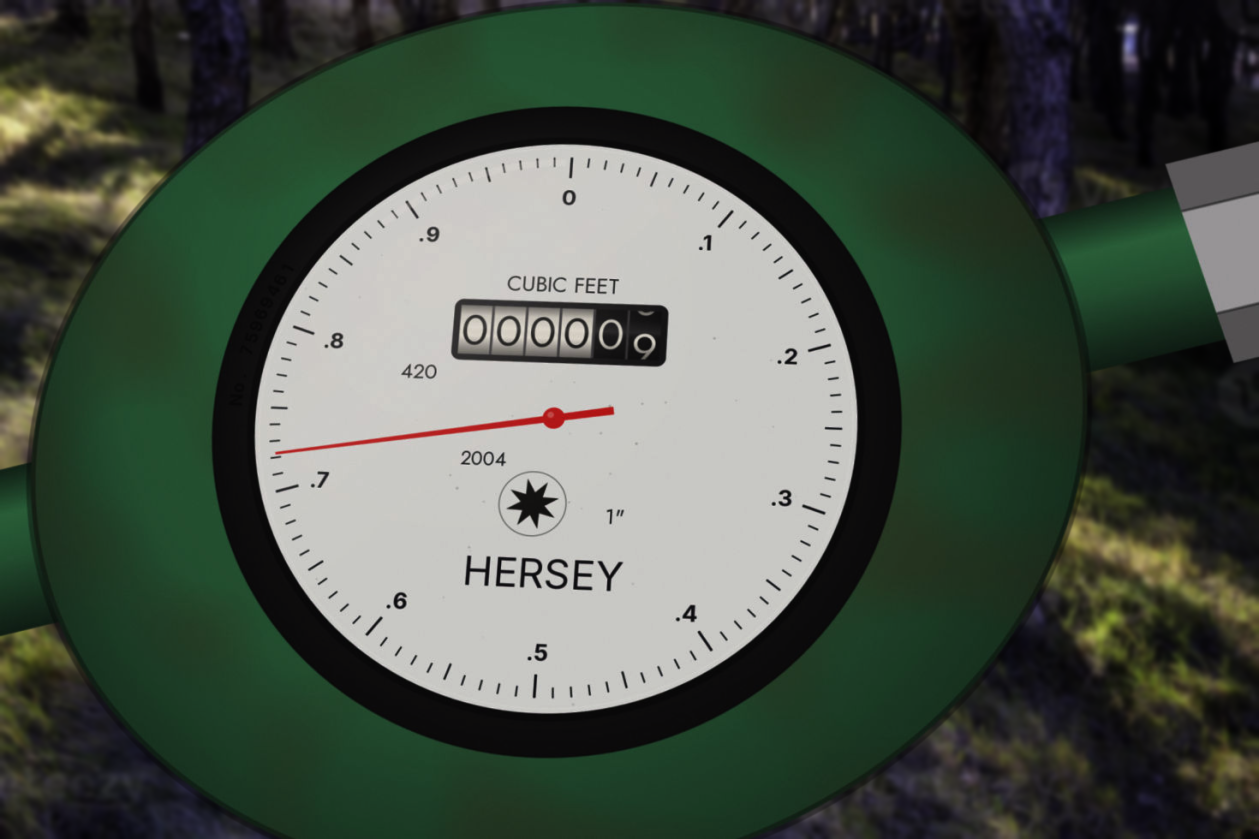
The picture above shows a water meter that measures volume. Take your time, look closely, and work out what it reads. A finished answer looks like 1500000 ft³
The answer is 8.72 ft³
